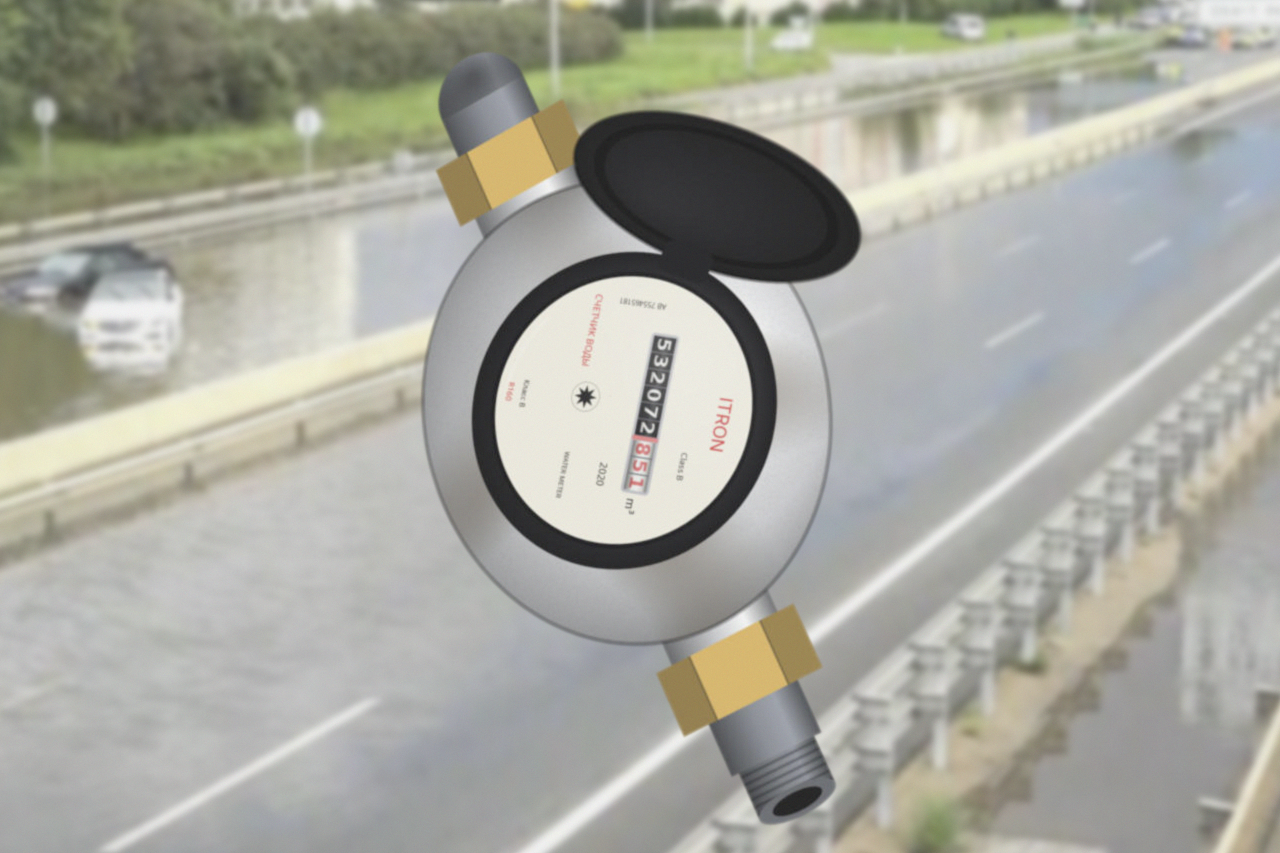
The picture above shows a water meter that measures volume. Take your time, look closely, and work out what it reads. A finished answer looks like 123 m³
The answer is 532072.851 m³
